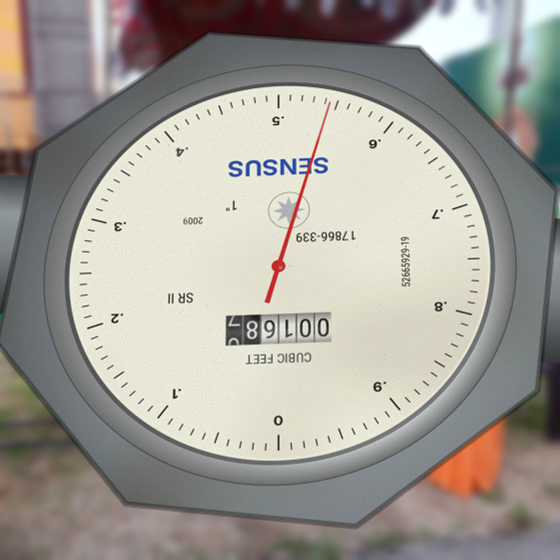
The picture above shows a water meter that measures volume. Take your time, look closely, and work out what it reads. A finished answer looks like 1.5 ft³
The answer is 1686.54 ft³
